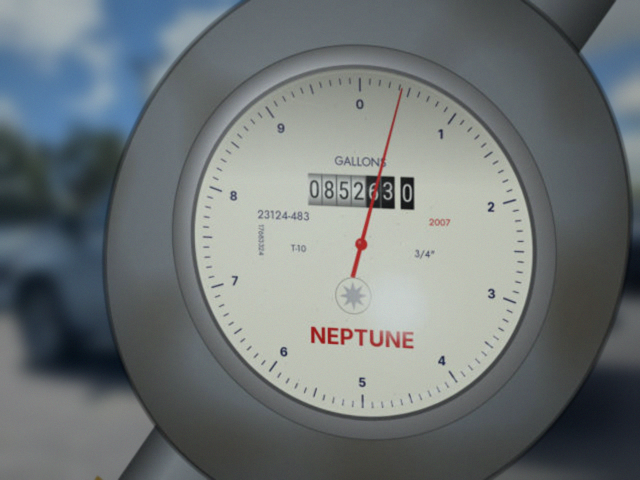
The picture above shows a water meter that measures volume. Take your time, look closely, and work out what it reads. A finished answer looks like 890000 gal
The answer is 852630.4 gal
